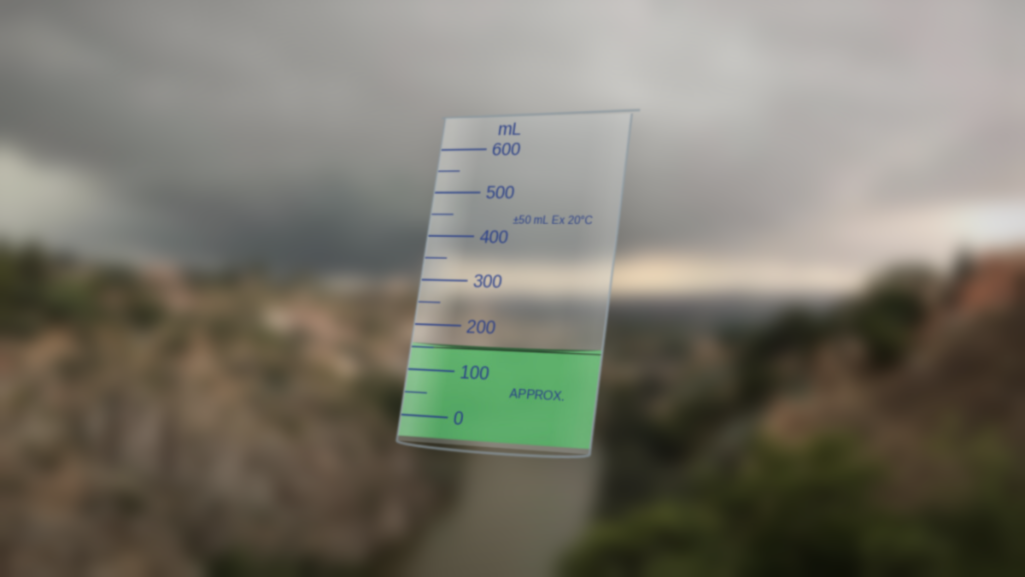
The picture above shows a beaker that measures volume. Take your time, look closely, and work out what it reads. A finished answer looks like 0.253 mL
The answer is 150 mL
